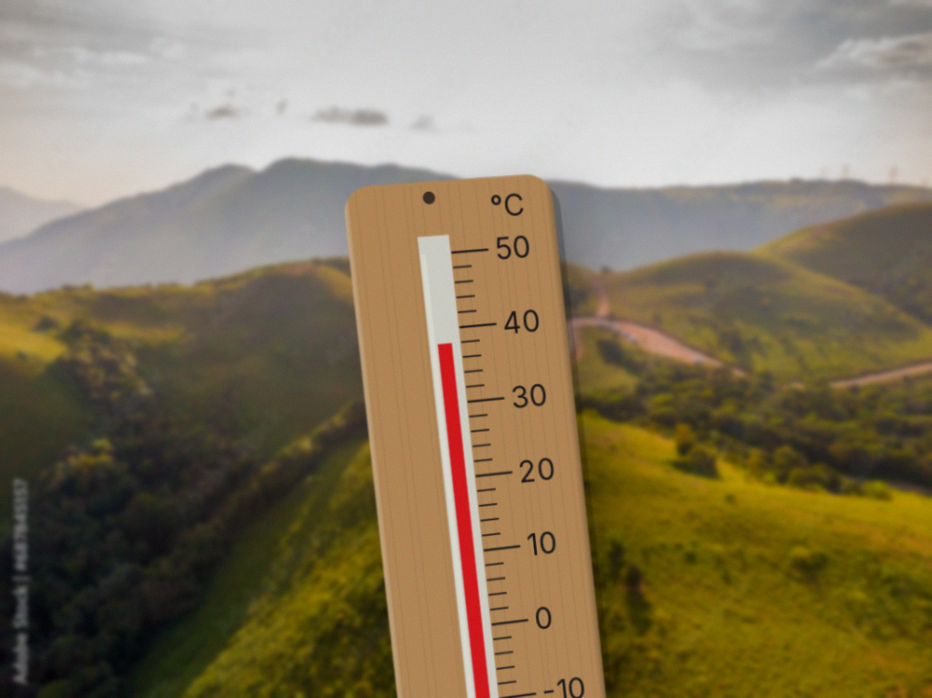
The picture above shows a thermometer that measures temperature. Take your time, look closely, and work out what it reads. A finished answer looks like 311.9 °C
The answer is 38 °C
